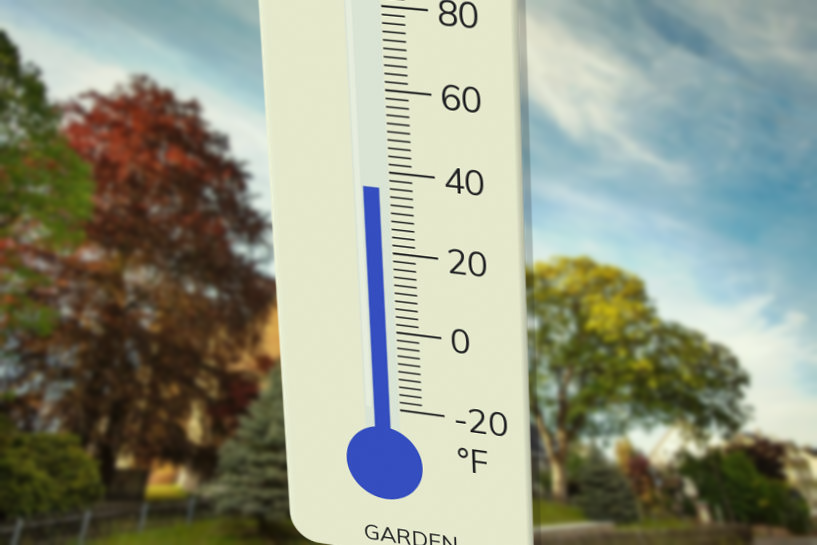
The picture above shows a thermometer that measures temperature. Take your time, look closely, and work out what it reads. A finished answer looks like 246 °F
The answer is 36 °F
